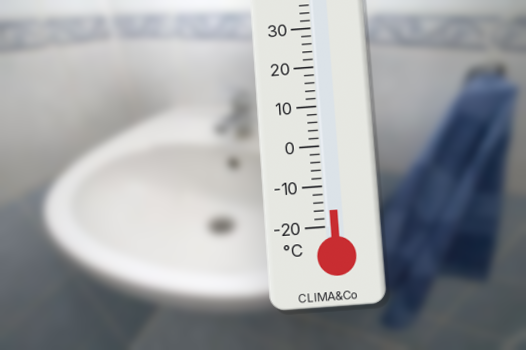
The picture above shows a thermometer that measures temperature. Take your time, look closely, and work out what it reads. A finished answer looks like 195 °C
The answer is -16 °C
